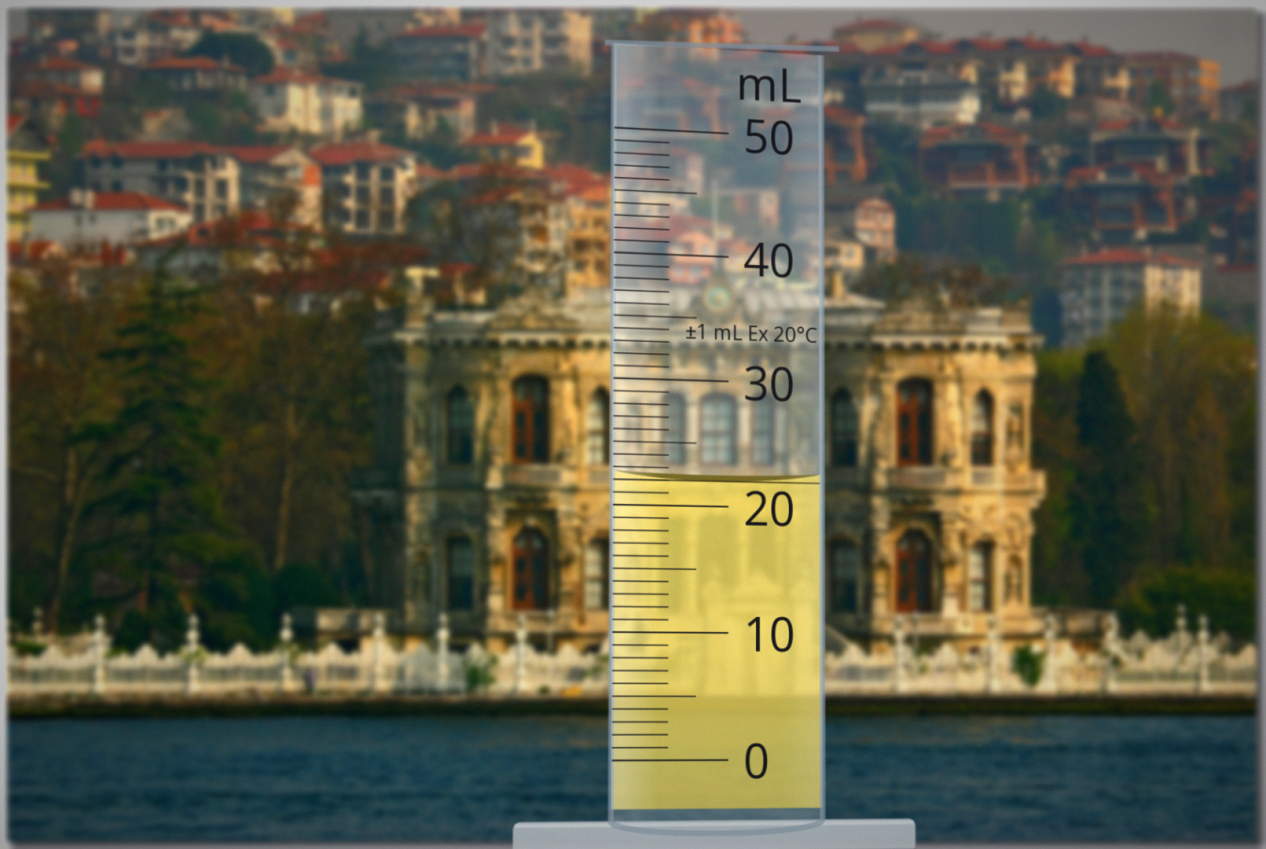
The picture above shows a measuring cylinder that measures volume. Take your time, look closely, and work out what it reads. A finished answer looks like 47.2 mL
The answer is 22 mL
